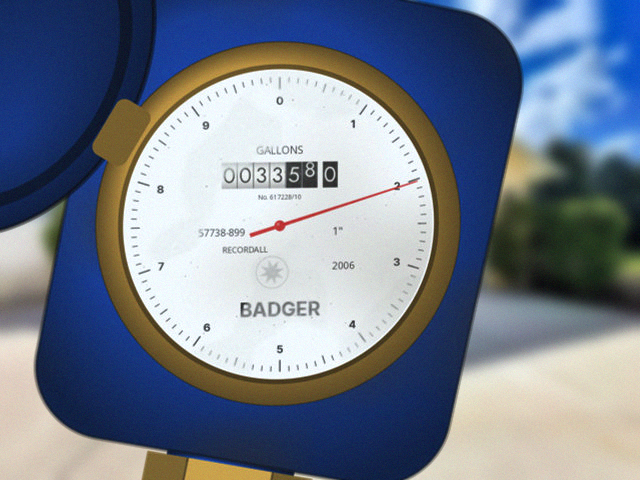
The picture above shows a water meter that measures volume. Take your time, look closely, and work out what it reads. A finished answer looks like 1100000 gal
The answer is 33582.0 gal
